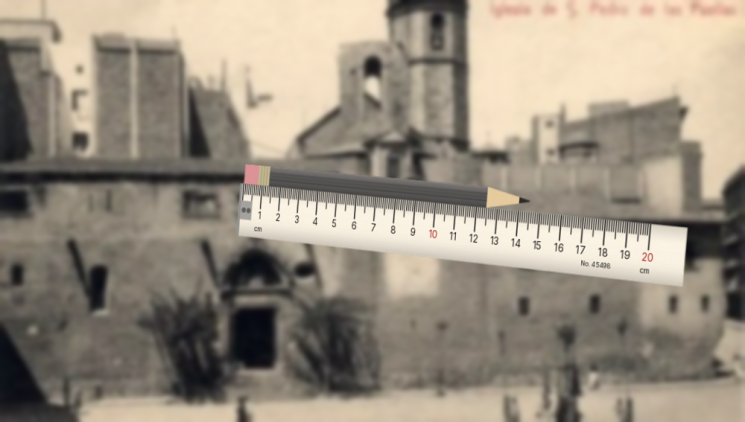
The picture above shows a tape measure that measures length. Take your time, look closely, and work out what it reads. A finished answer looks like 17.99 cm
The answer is 14.5 cm
